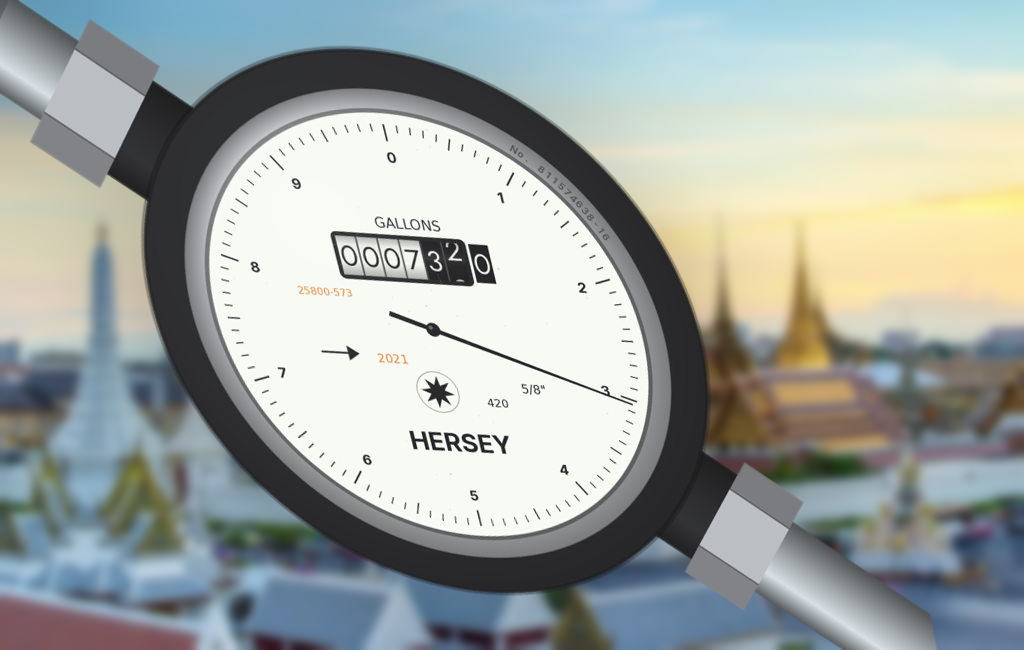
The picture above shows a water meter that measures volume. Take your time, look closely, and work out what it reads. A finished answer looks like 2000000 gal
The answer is 7323.0 gal
